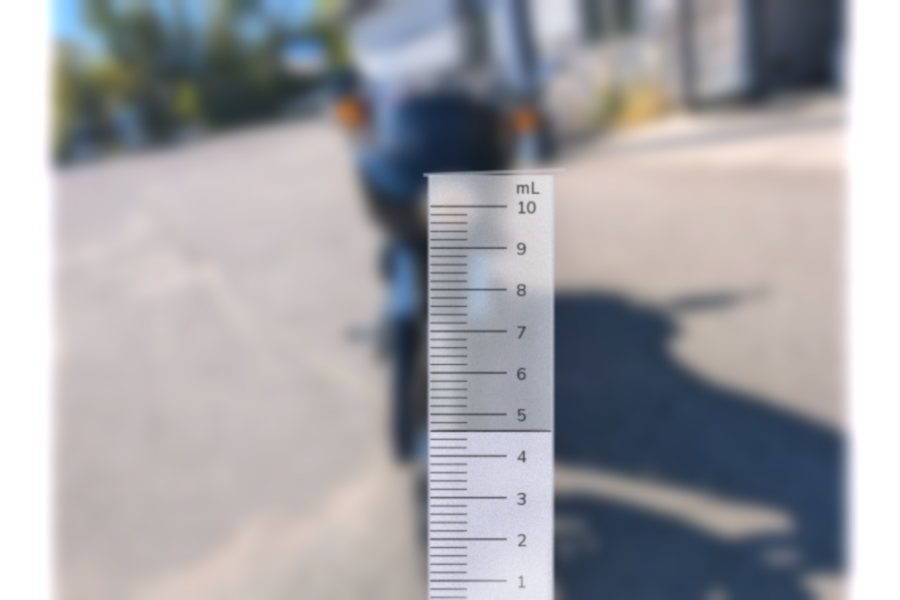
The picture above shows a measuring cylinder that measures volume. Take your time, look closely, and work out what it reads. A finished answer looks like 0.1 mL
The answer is 4.6 mL
